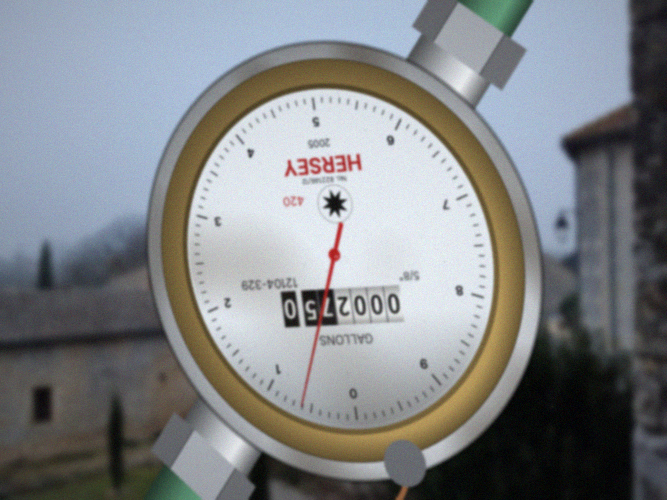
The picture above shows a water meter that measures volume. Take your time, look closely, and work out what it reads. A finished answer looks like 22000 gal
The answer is 2750.6 gal
